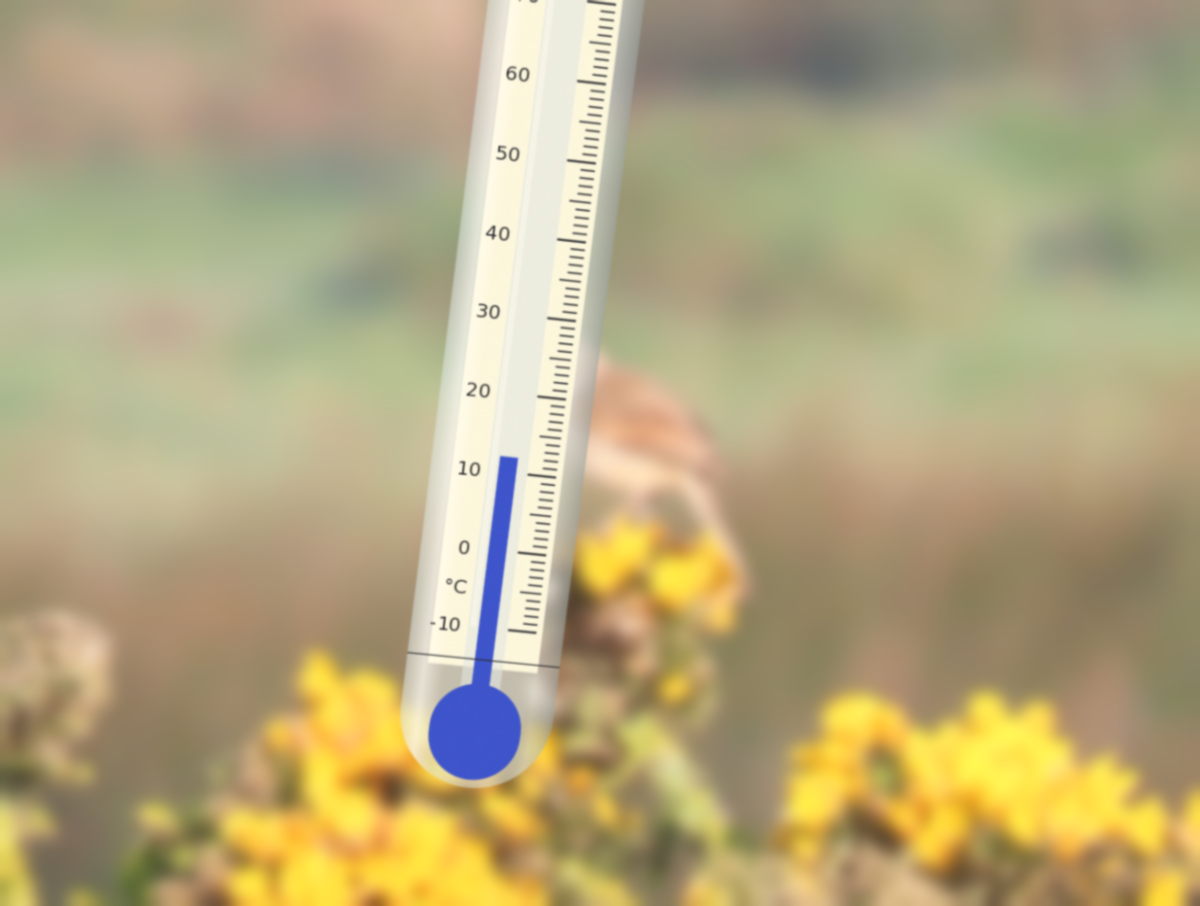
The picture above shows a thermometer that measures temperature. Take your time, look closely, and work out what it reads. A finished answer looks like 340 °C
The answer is 12 °C
